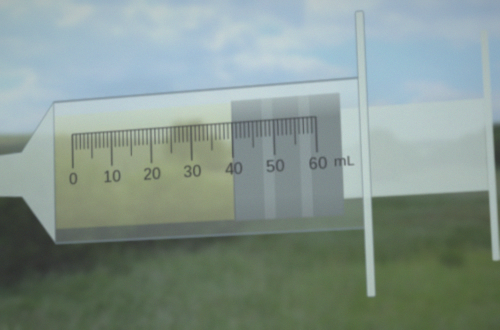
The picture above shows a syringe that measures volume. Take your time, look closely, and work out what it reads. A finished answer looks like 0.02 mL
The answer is 40 mL
